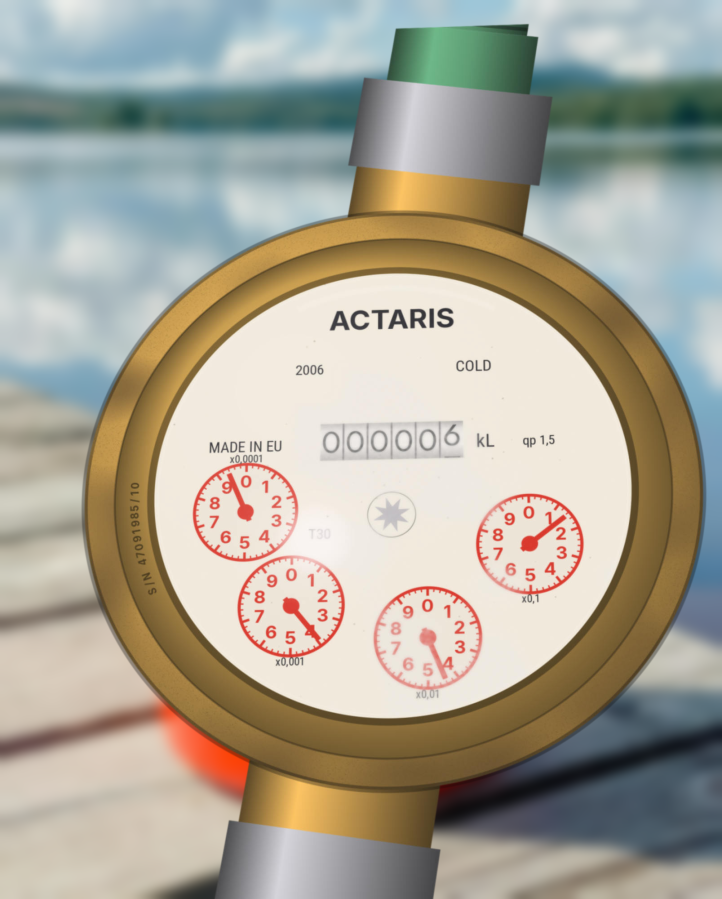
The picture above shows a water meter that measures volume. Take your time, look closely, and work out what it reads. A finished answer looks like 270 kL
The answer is 6.1439 kL
